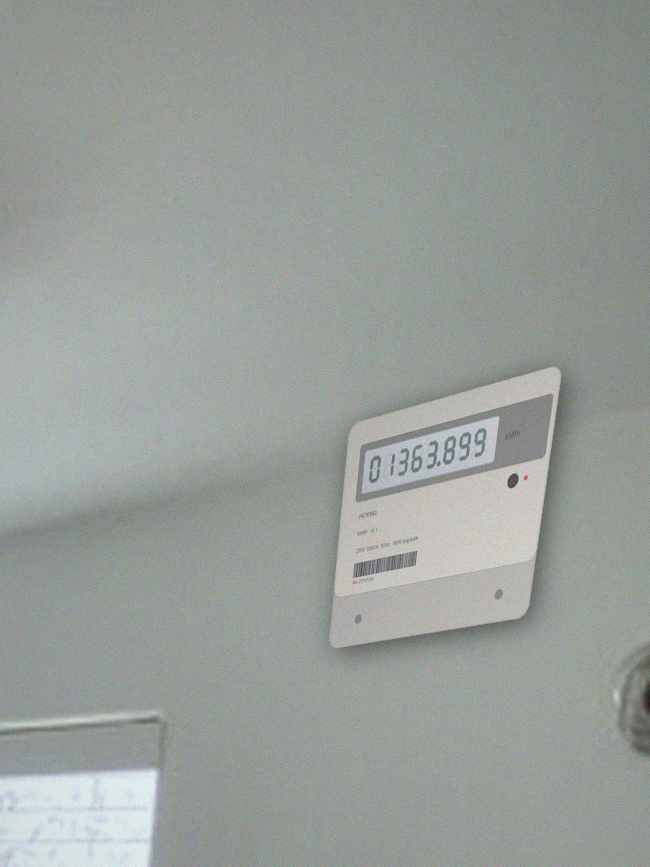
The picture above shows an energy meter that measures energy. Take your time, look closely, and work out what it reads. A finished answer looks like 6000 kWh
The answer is 1363.899 kWh
